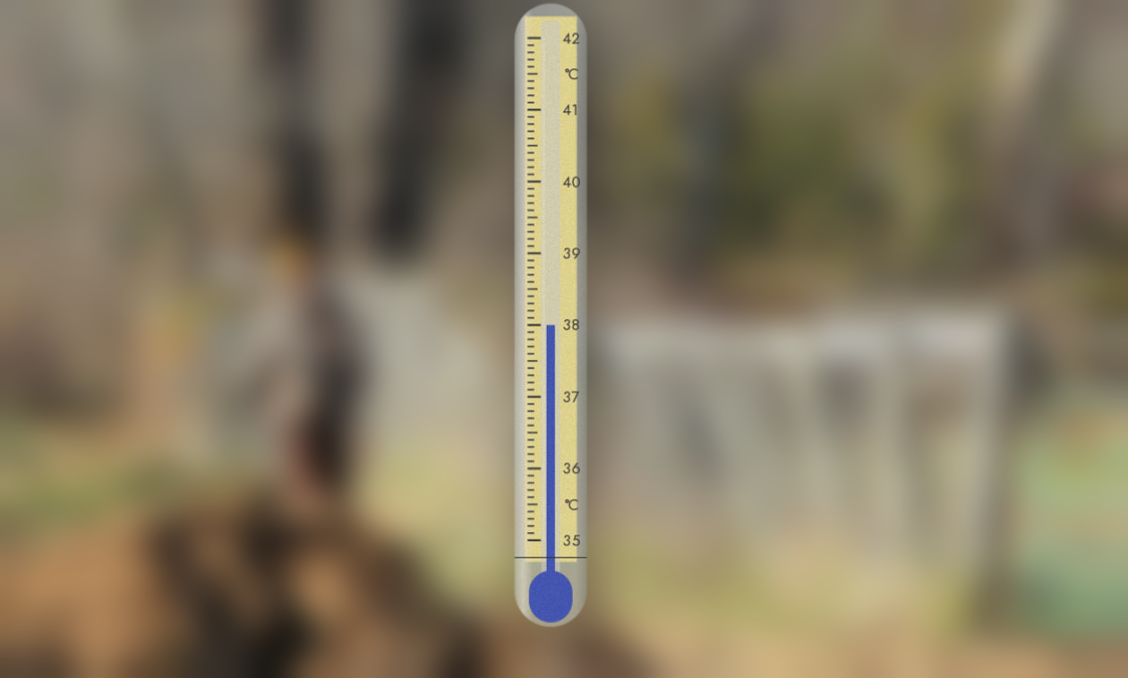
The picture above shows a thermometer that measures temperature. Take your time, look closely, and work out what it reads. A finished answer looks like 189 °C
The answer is 38 °C
